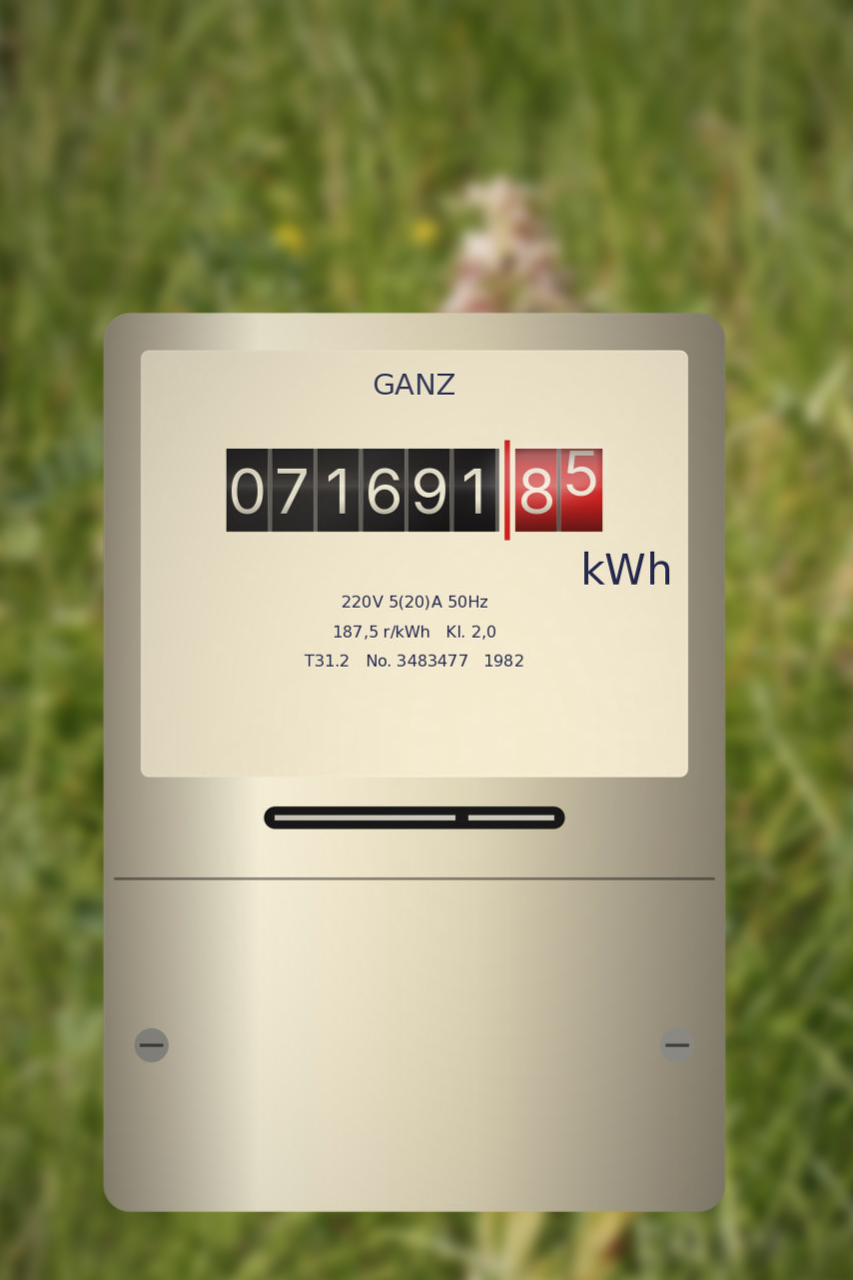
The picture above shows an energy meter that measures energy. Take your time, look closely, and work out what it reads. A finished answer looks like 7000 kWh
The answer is 71691.85 kWh
